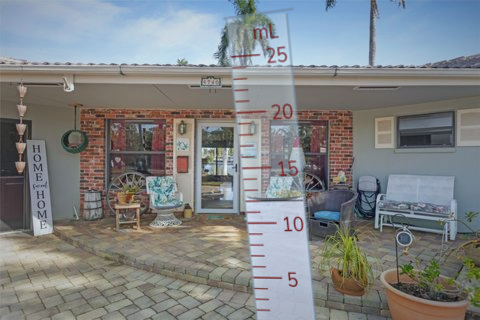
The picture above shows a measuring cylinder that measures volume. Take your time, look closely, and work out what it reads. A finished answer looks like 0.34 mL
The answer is 12 mL
